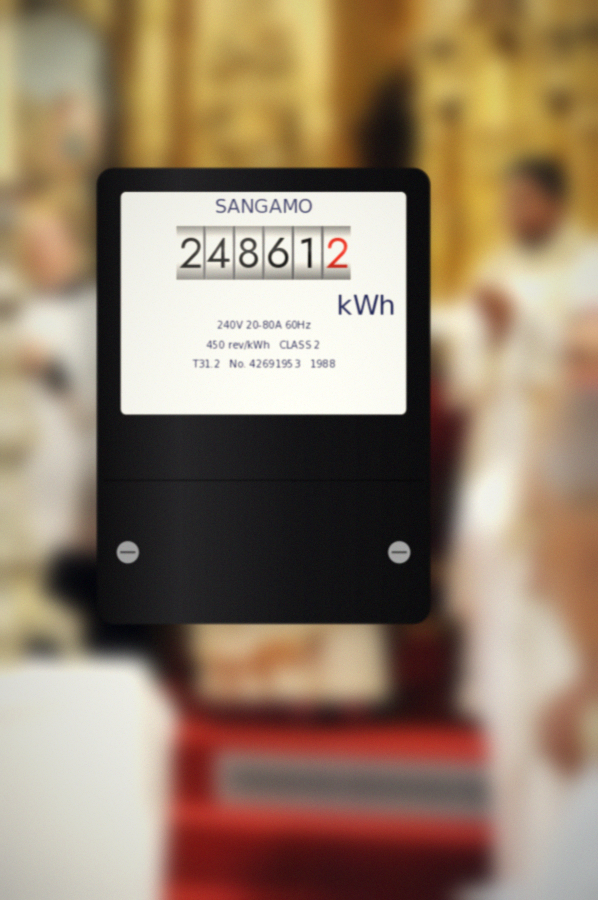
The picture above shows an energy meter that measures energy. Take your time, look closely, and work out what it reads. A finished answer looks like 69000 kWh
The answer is 24861.2 kWh
